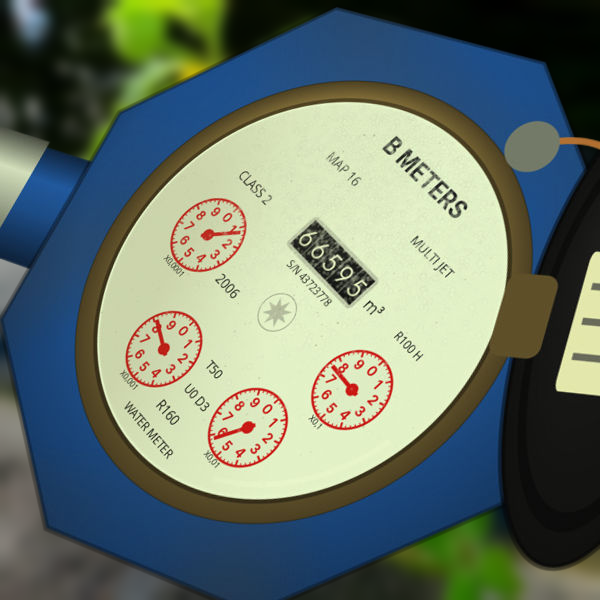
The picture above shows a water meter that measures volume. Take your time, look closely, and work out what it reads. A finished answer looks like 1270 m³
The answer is 66595.7581 m³
